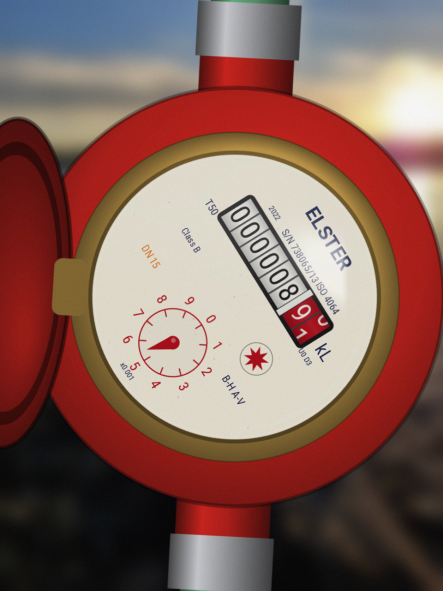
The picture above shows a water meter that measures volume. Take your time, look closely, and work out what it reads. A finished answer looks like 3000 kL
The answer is 8.905 kL
